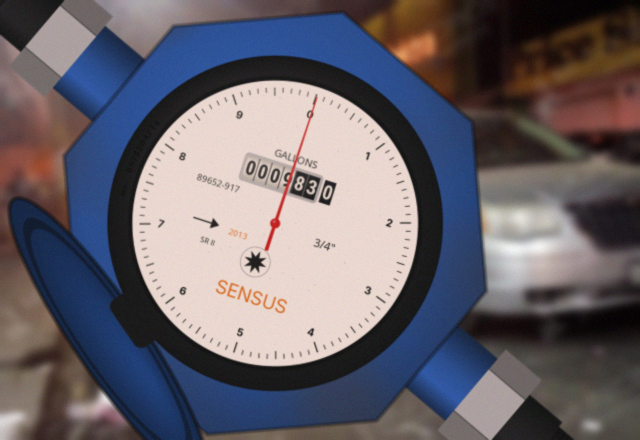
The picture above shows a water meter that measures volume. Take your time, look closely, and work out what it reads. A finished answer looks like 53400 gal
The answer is 9830.0 gal
